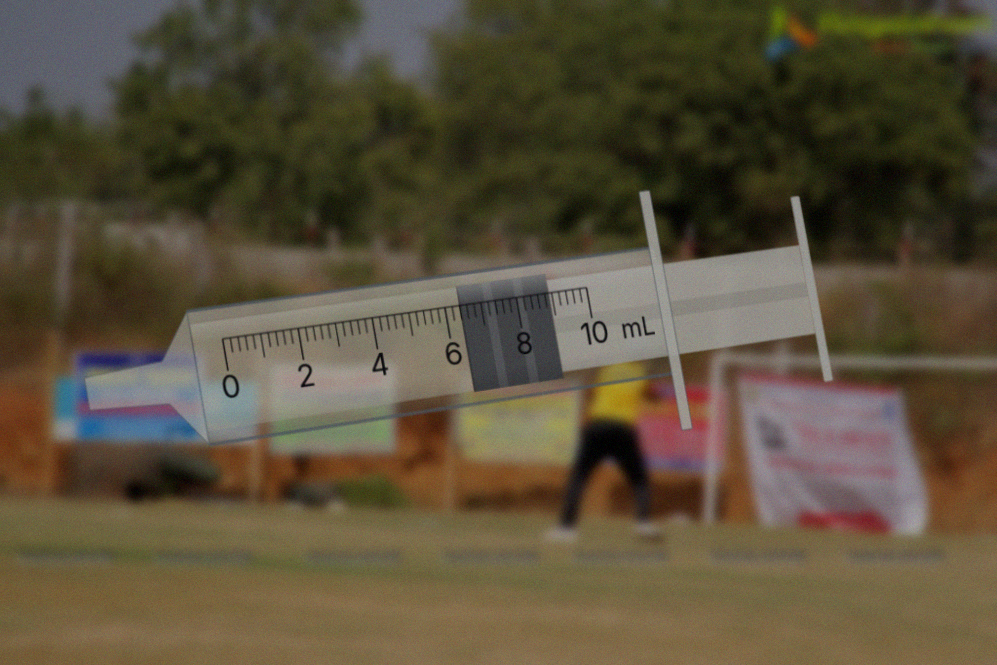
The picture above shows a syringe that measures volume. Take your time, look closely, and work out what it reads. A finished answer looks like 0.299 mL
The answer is 6.4 mL
